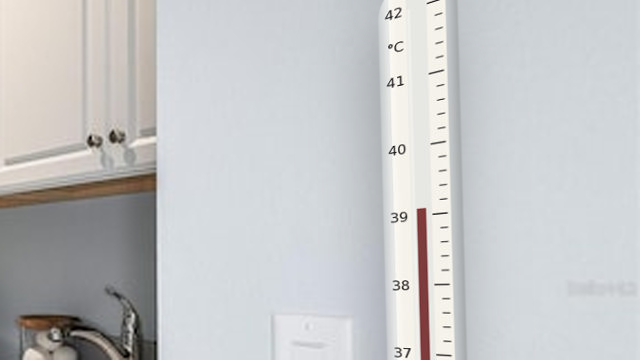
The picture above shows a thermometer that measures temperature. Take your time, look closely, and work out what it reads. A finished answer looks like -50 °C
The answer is 39.1 °C
